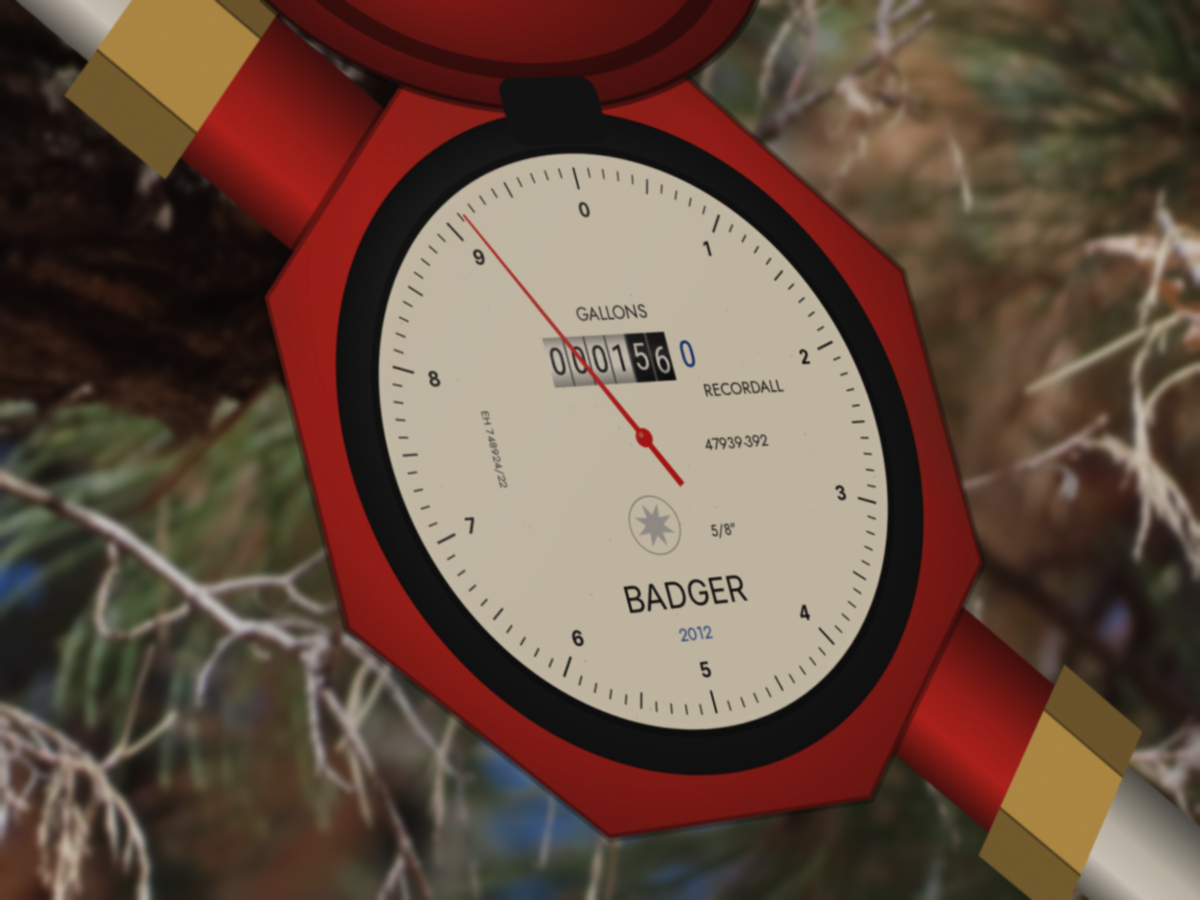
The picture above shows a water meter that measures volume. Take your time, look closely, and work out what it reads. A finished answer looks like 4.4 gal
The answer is 1559.1 gal
